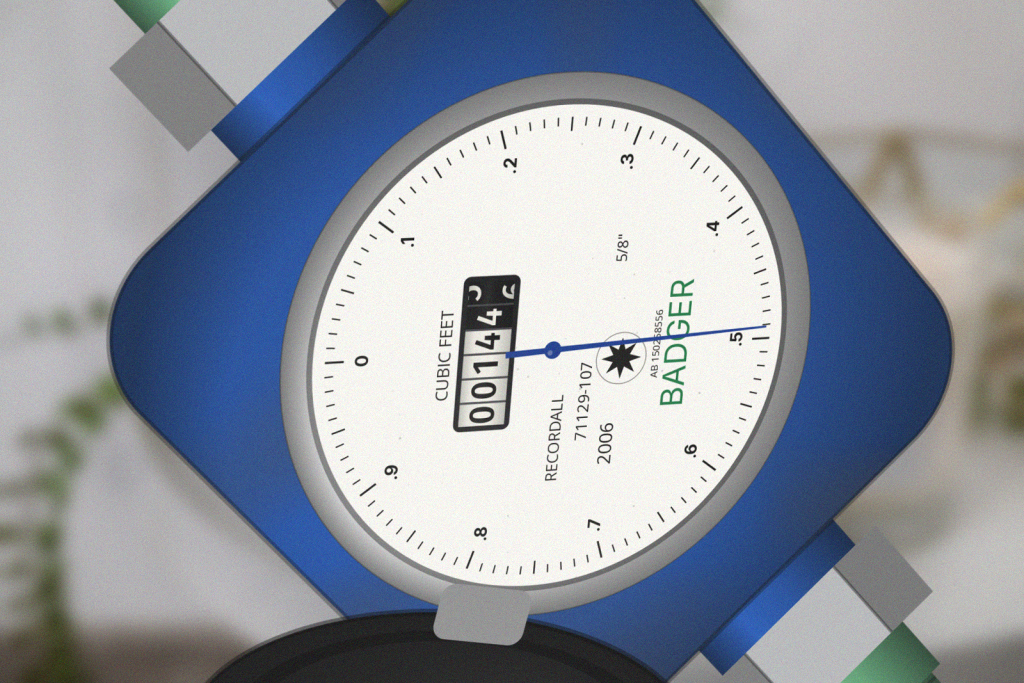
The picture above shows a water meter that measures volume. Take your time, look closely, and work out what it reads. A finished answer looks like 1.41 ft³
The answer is 1445.49 ft³
